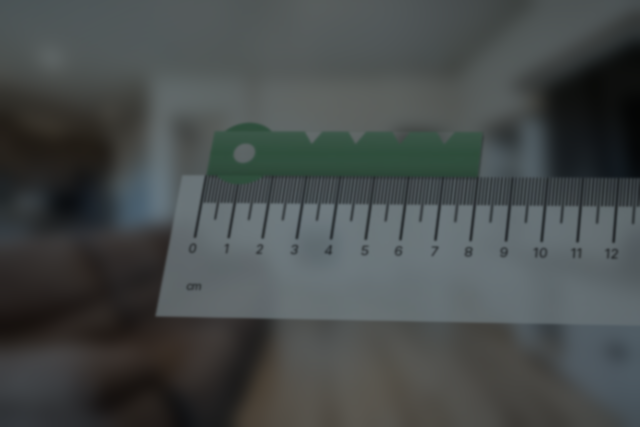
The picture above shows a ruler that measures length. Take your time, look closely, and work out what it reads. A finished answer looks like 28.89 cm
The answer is 8 cm
